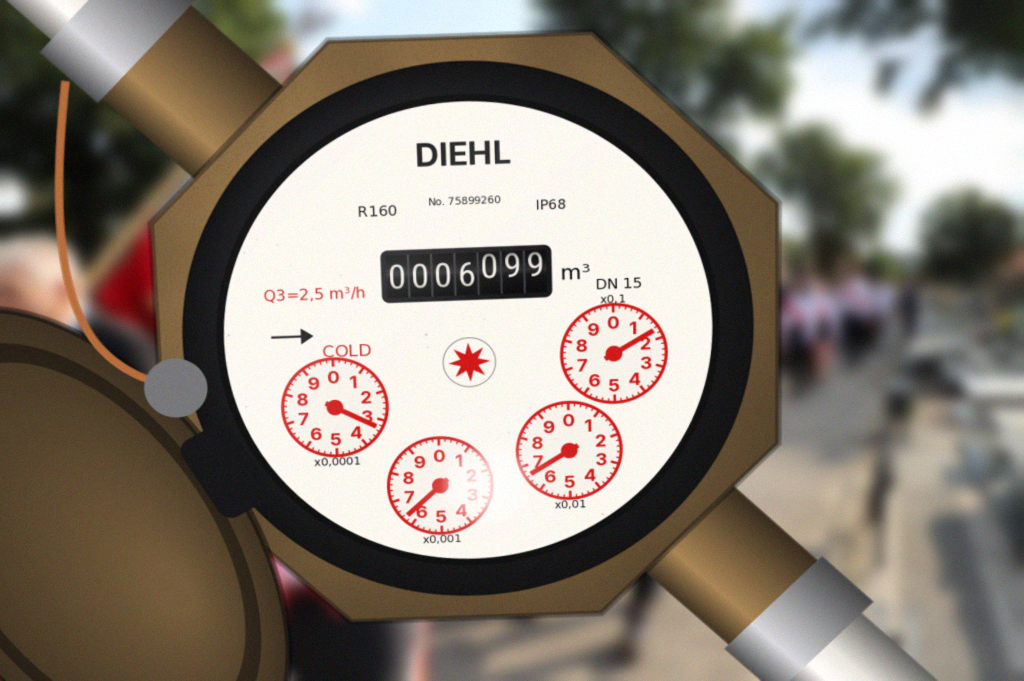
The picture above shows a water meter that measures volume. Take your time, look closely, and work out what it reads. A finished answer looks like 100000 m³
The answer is 6099.1663 m³
